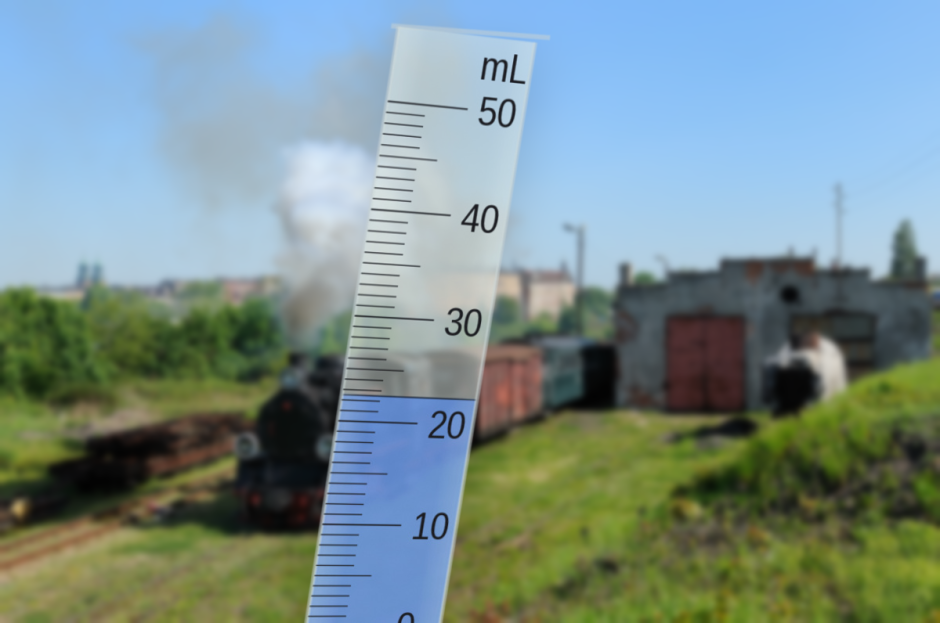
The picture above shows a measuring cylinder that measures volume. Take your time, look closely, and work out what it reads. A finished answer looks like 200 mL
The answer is 22.5 mL
